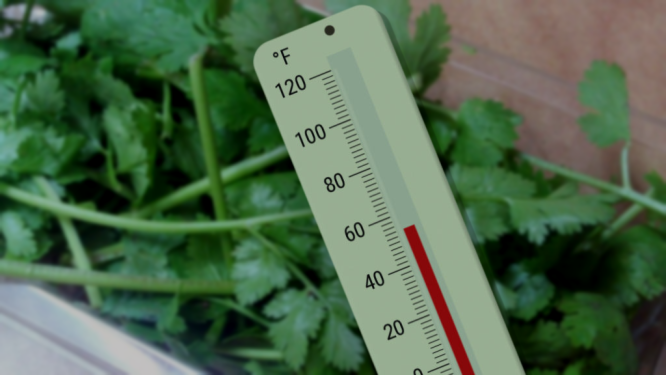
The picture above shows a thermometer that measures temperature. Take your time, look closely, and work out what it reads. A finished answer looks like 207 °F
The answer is 54 °F
